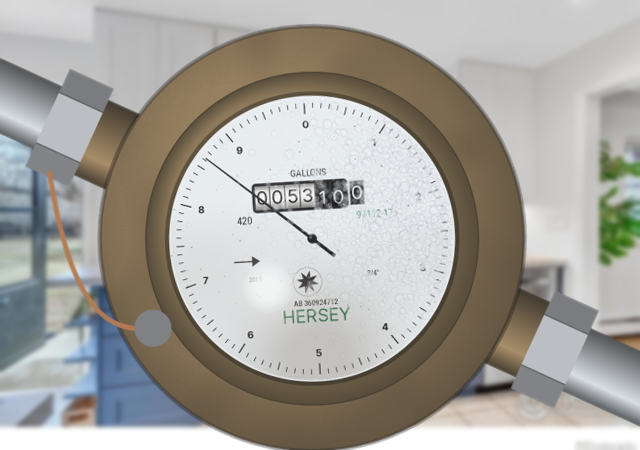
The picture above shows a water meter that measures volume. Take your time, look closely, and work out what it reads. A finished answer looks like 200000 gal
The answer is 53098.6 gal
